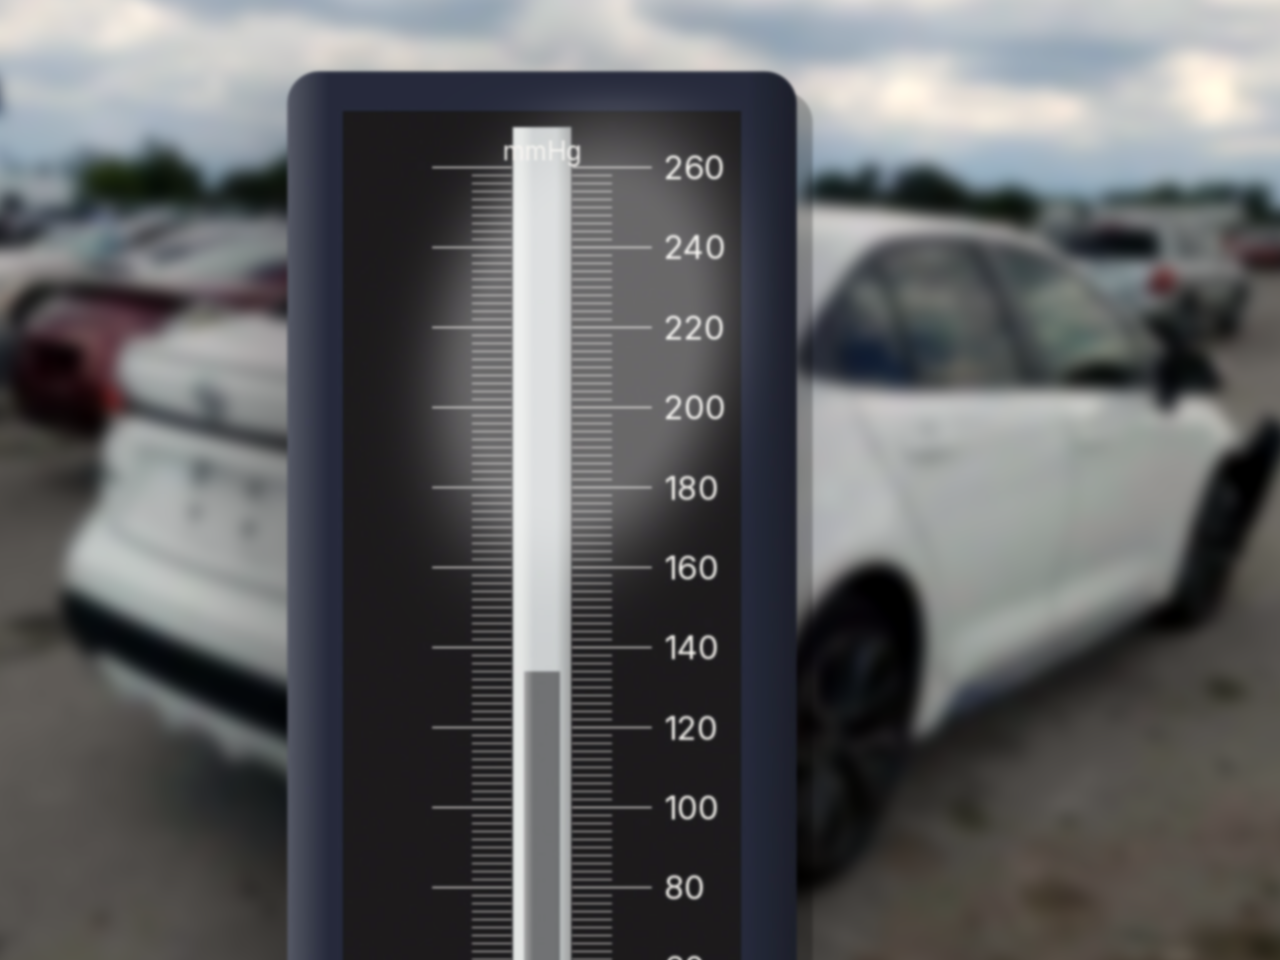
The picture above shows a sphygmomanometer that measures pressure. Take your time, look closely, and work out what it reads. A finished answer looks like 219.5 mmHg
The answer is 134 mmHg
